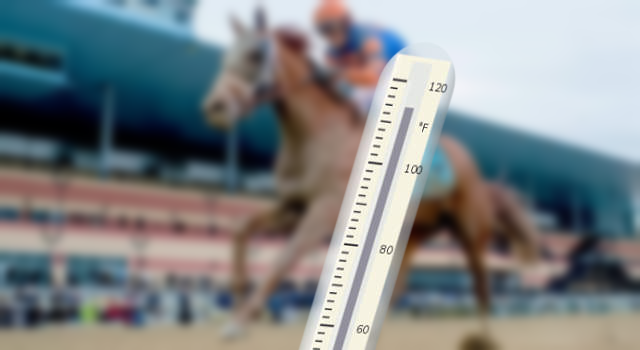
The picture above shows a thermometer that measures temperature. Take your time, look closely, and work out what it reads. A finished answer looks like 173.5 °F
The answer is 114 °F
